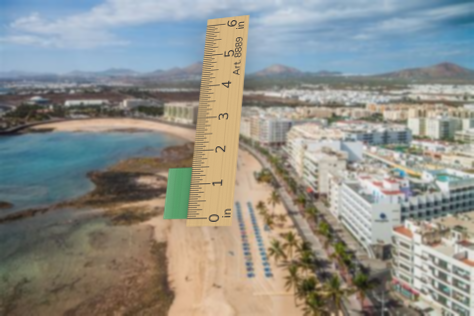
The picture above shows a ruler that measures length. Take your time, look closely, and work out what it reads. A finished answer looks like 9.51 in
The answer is 1.5 in
